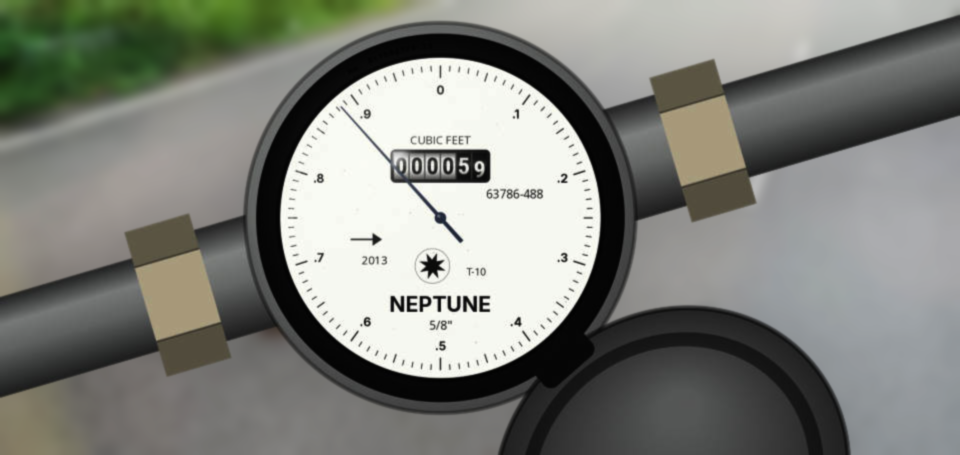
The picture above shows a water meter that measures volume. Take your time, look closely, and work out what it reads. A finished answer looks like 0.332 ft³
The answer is 58.88 ft³
